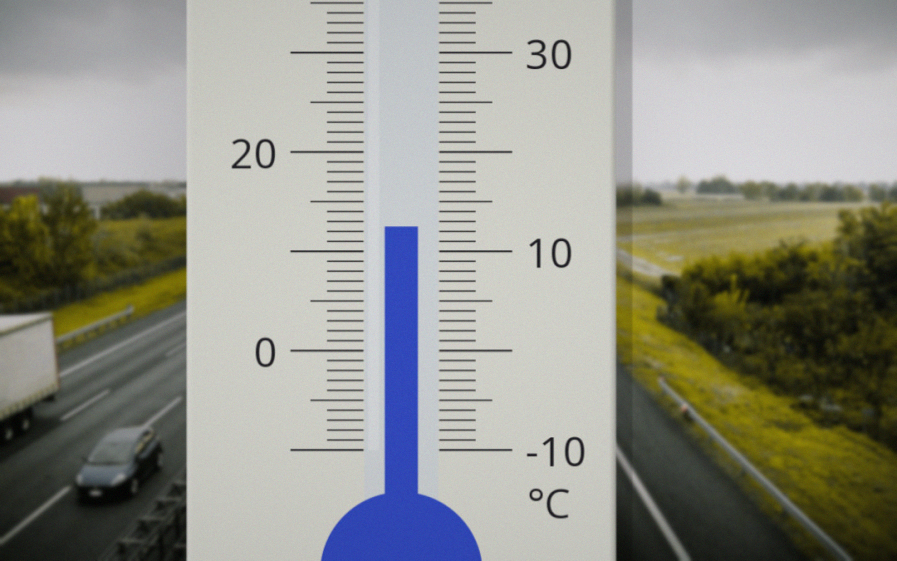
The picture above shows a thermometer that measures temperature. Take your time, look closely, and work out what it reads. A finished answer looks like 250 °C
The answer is 12.5 °C
